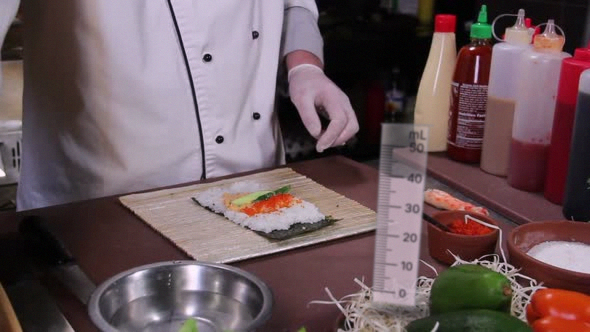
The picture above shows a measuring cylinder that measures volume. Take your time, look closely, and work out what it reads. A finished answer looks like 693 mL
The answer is 40 mL
